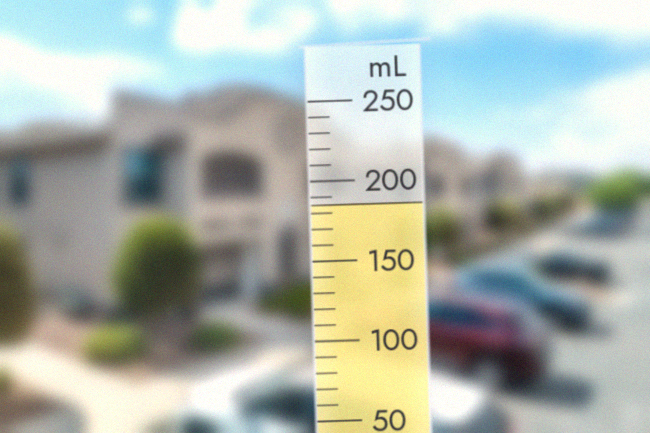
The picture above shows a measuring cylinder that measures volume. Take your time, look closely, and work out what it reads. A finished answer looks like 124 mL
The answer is 185 mL
